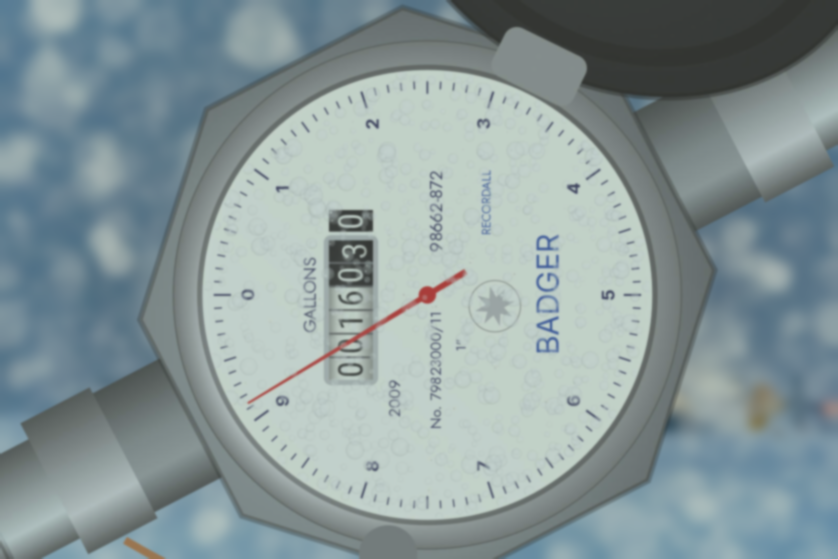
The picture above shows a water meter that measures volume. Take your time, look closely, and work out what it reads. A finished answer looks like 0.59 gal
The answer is 16029.1 gal
